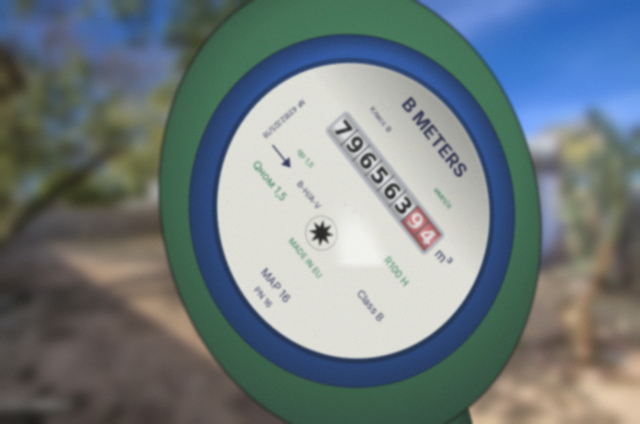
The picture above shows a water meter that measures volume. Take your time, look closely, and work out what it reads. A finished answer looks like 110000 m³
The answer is 796563.94 m³
